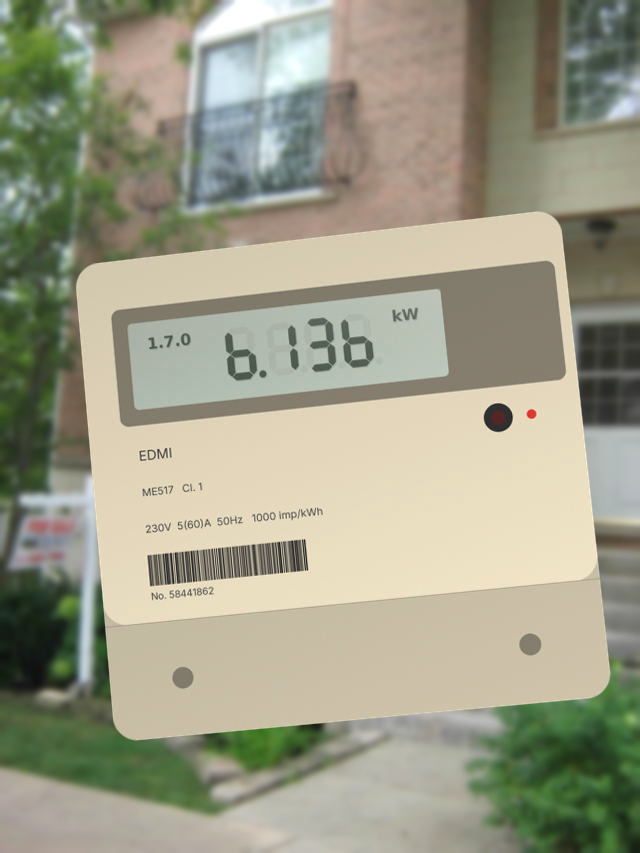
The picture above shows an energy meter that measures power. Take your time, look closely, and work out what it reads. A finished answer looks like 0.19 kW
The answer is 6.136 kW
